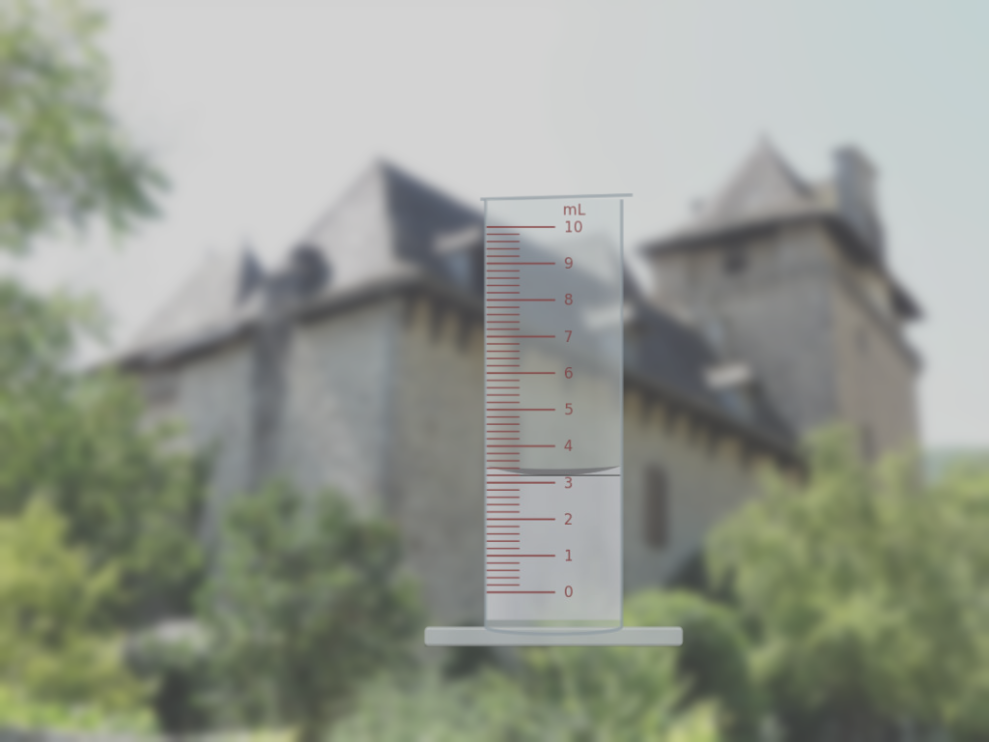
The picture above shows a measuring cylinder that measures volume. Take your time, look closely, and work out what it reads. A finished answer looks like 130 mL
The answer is 3.2 mL
